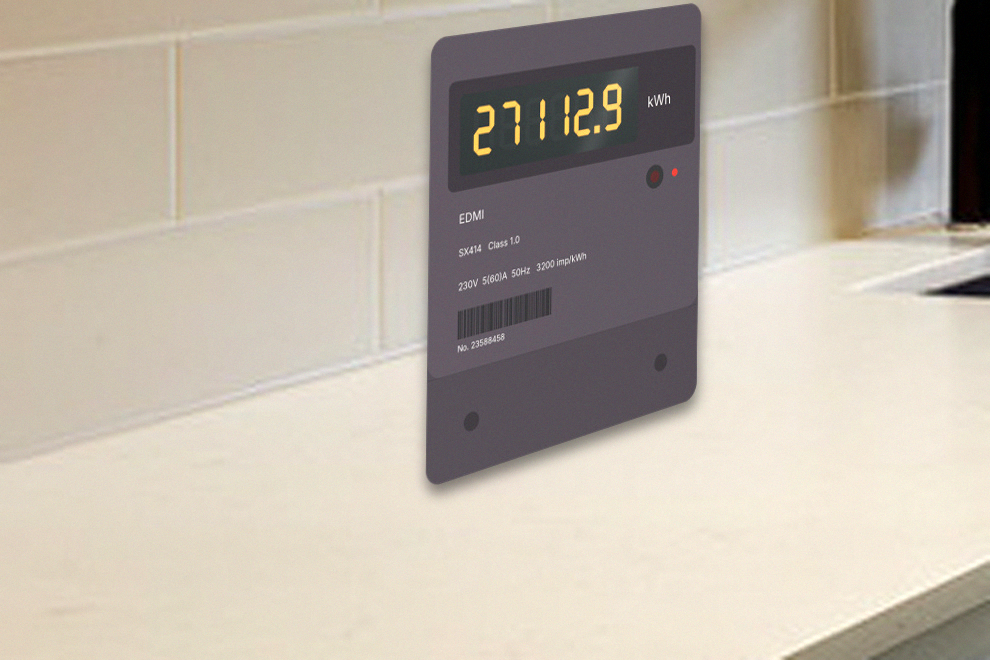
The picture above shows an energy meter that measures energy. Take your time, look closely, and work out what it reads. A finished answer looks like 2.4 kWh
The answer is 27112.9 kWh
